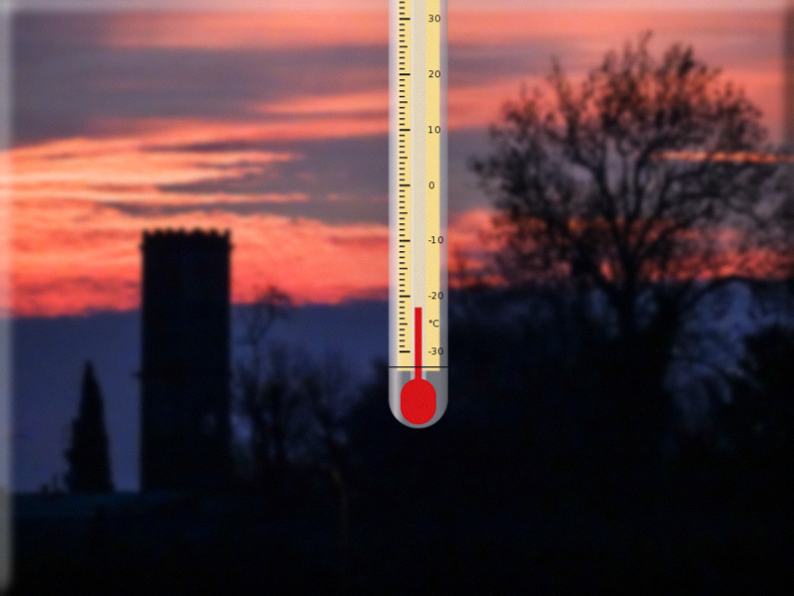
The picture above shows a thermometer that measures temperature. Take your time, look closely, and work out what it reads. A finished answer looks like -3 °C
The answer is -22 °C
